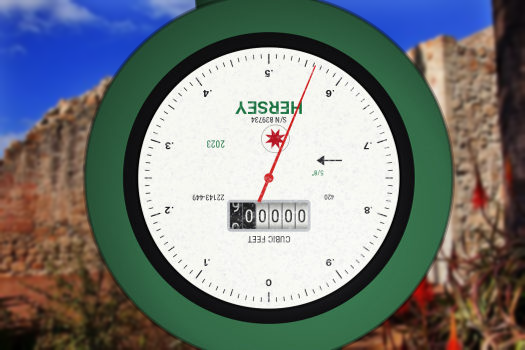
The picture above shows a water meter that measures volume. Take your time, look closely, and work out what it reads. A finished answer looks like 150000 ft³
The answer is 5.56 ft³
